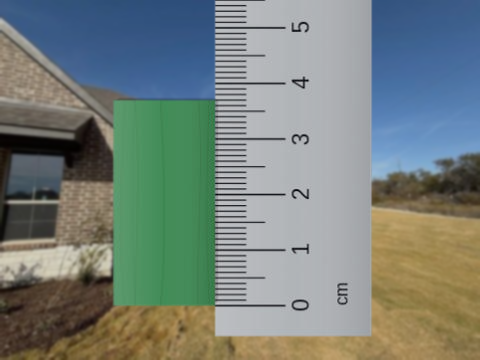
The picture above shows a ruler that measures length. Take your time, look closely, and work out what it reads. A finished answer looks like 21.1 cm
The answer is 3.7 cm
